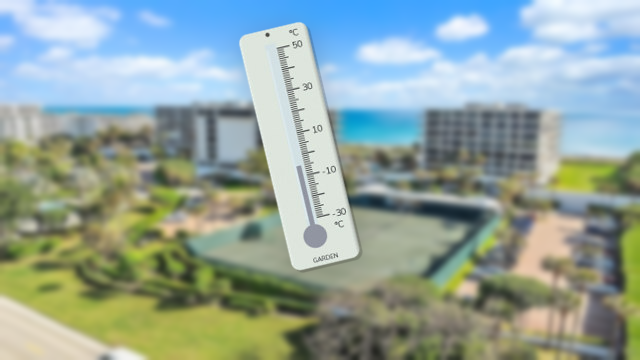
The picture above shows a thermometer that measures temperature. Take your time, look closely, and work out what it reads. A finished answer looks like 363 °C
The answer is -5 °C
